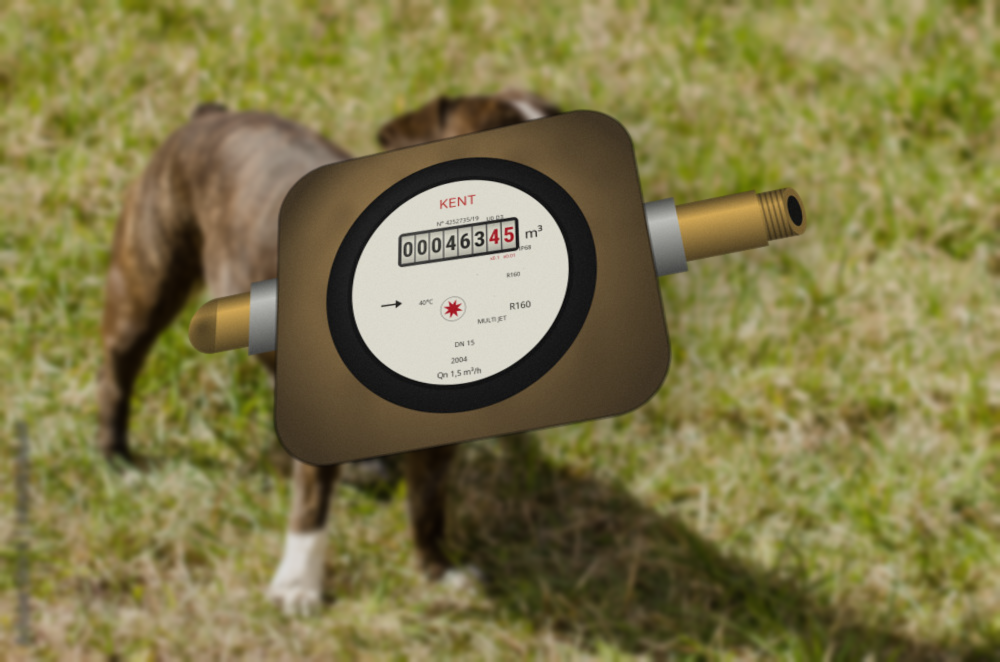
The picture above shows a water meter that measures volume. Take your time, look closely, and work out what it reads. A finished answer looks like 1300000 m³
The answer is 463.45 m³
